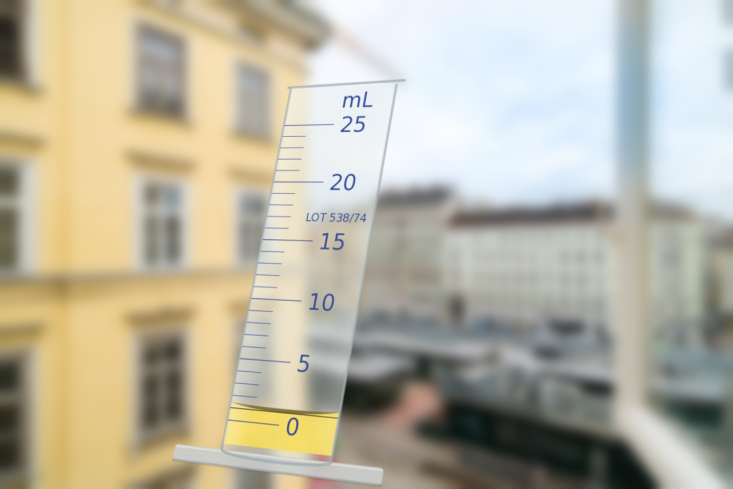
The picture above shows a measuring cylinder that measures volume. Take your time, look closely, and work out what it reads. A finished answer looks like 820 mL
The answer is 1 mL
